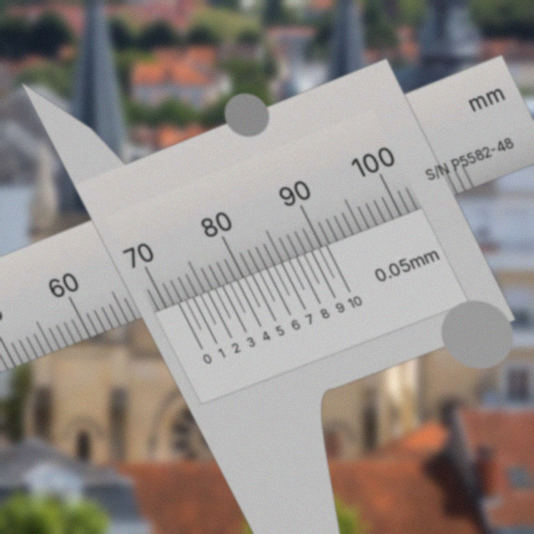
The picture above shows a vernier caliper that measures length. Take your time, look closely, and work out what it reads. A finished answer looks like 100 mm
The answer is 71.6 mm
